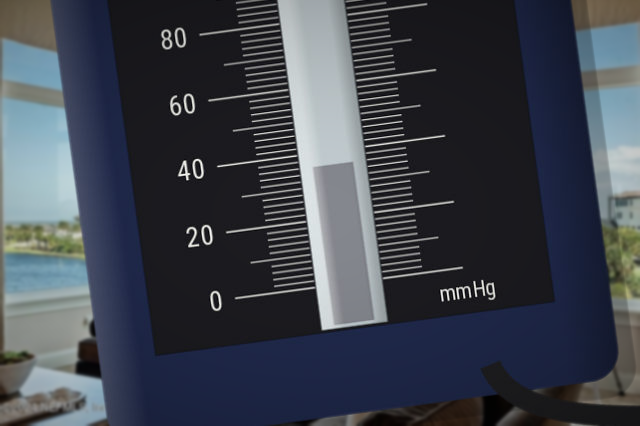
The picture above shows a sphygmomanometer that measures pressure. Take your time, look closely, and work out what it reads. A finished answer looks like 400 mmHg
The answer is 36 mmHg
